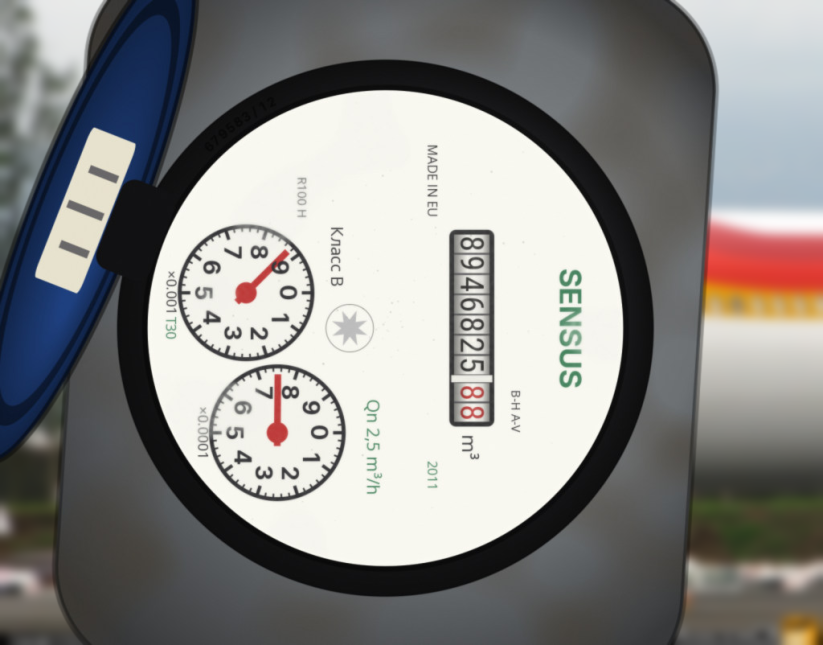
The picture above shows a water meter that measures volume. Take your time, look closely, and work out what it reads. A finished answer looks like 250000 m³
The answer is 8946825.8887 m³
